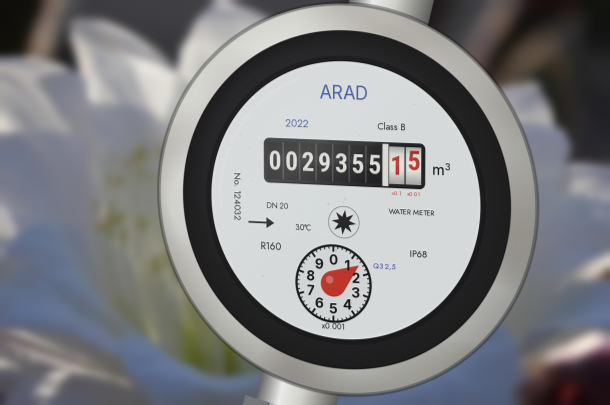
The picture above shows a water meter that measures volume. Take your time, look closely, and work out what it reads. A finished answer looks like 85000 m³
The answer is 29355.151 m³
